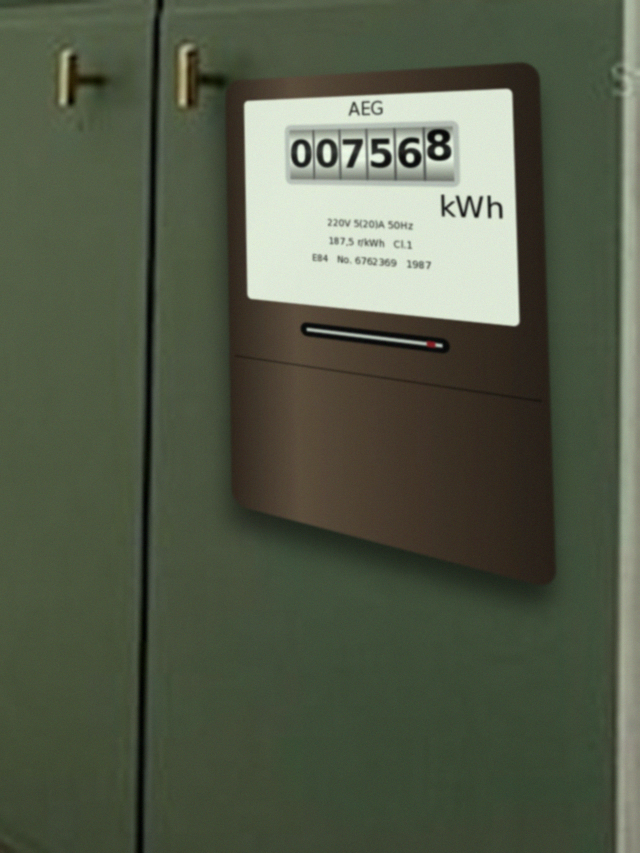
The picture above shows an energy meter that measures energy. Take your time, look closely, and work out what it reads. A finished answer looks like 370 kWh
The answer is 7568 kWh
